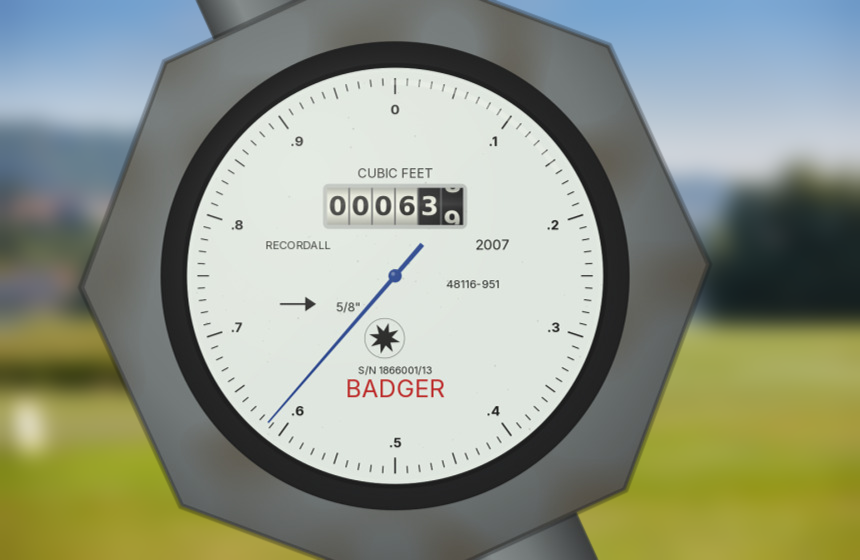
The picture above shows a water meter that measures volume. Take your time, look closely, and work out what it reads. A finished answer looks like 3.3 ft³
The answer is 638.61 ft³
